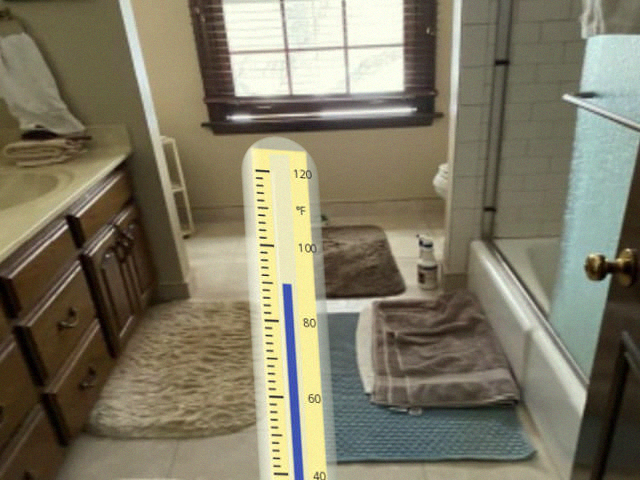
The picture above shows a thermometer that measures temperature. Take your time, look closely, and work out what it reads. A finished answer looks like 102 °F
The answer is 90 °F
